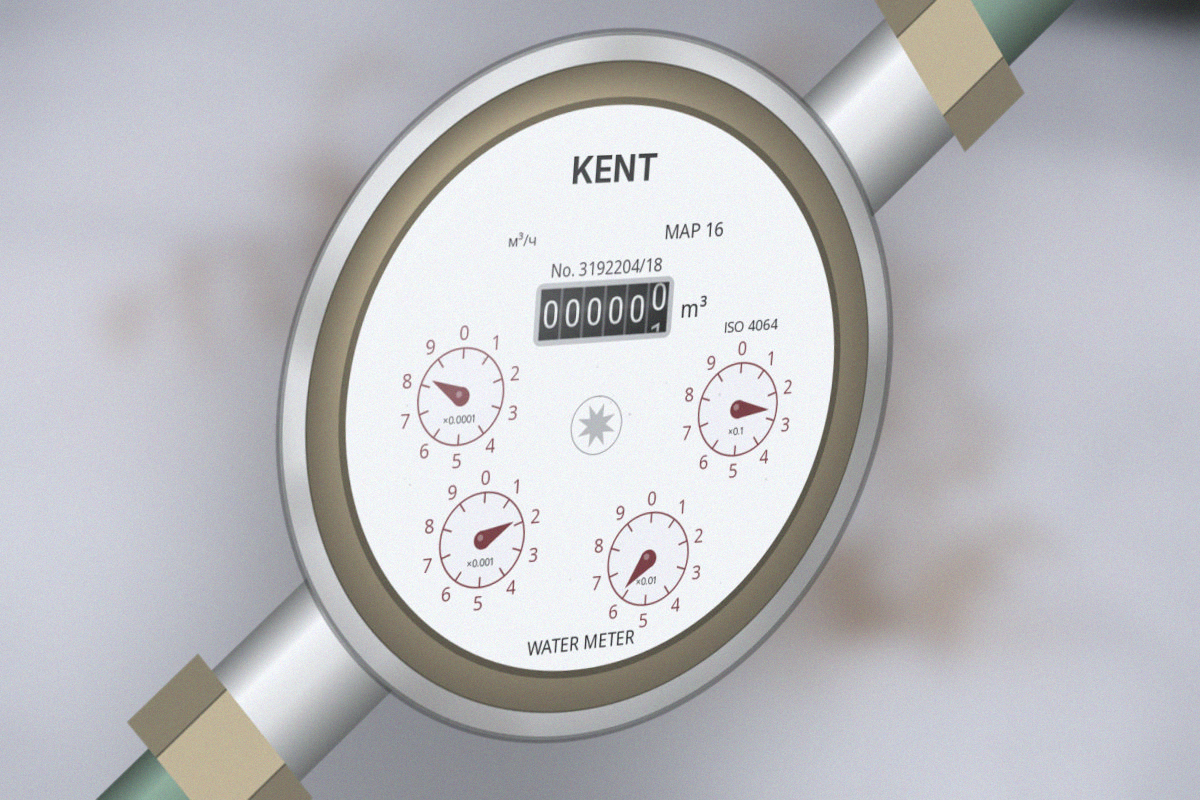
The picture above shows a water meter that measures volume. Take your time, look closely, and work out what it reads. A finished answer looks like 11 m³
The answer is 0.2618 m³
